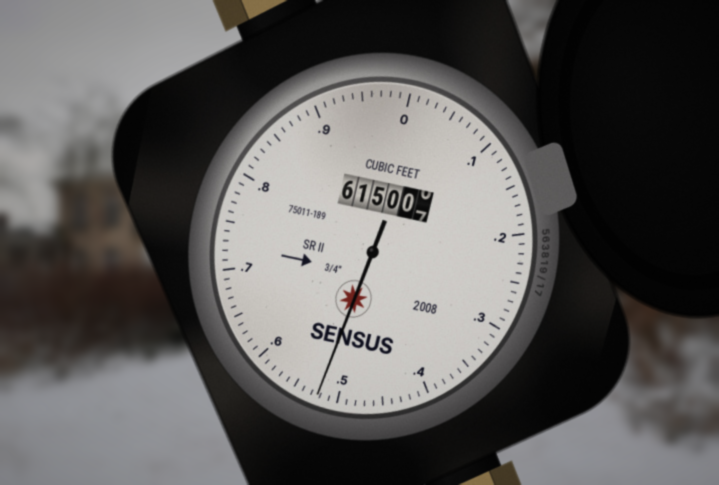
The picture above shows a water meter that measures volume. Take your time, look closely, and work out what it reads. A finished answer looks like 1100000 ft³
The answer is 615006.52 ft³
